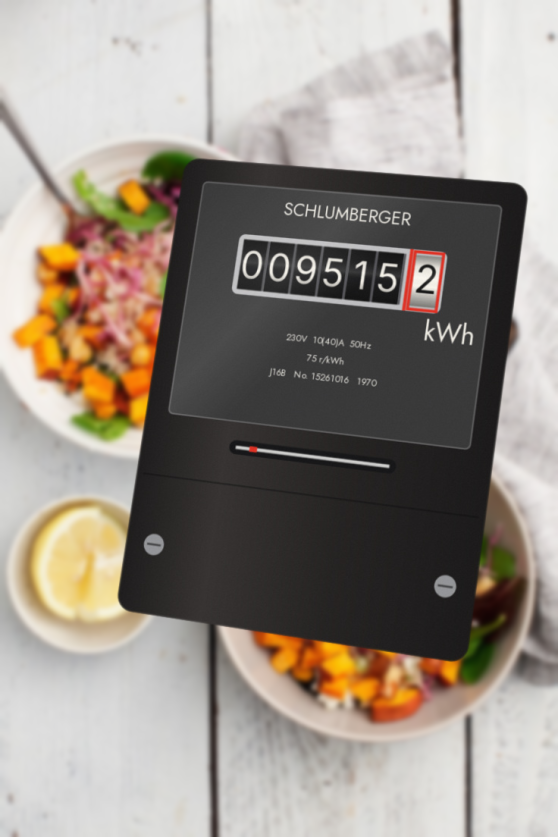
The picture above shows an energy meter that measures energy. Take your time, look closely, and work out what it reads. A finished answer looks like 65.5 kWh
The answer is 9515.2 kWh
